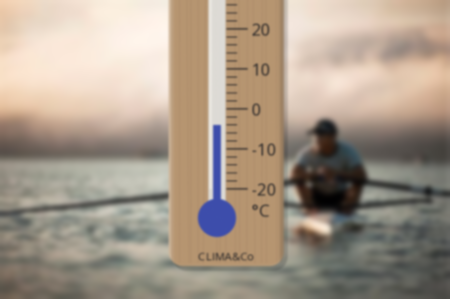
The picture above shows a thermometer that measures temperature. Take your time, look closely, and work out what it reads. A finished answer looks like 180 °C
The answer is -4 °C
